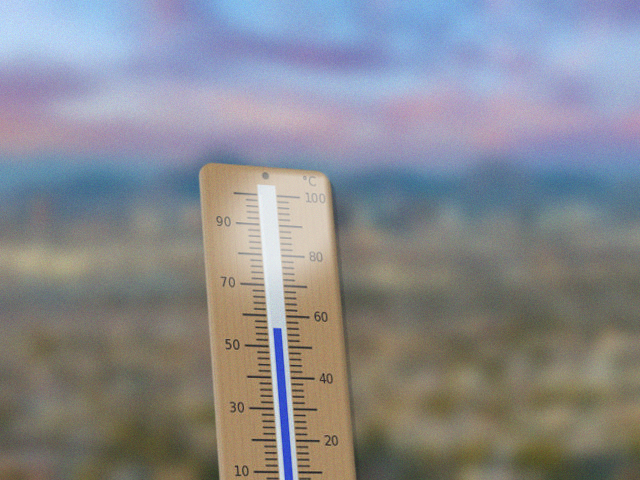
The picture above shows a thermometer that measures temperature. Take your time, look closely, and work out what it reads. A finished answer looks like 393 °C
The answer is 56 °C
